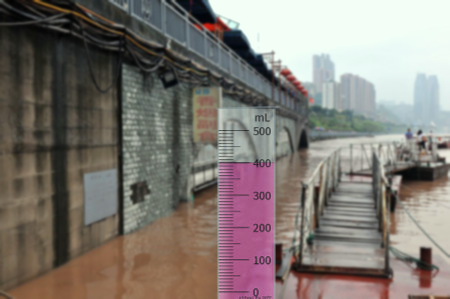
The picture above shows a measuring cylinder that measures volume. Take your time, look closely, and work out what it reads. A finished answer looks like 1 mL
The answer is 400 mL
